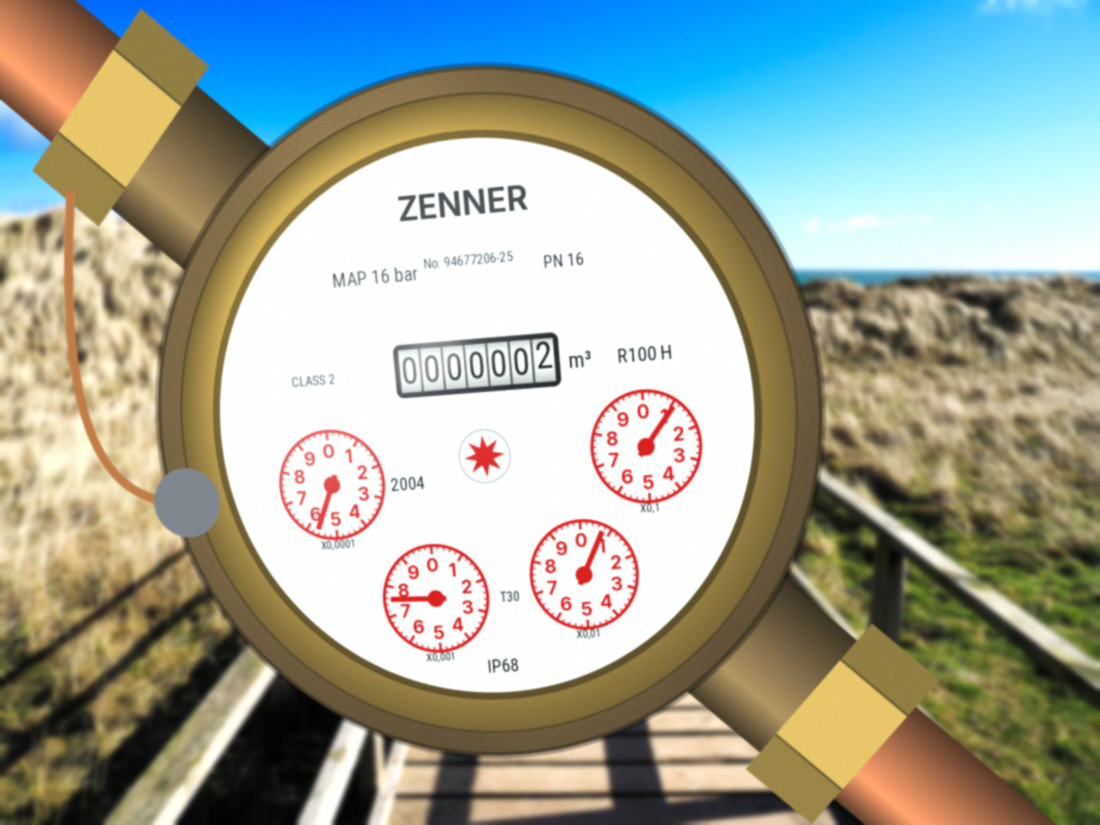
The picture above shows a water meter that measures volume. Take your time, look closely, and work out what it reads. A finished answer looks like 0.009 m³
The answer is 2.1075 m³
